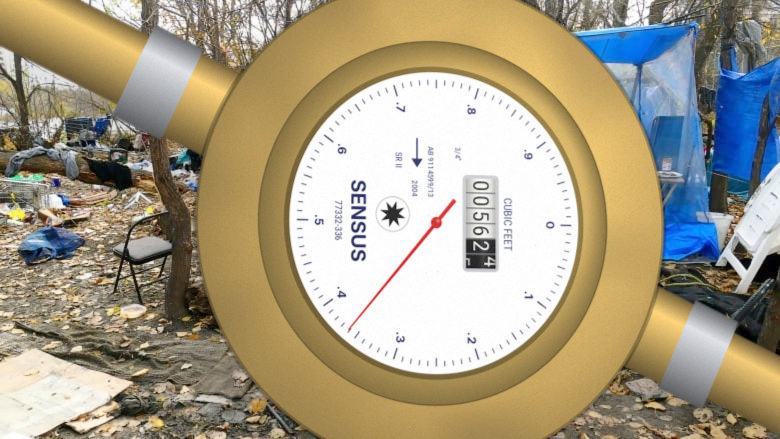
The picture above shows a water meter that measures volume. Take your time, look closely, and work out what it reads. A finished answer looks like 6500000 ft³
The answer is 5624.36 ft³
